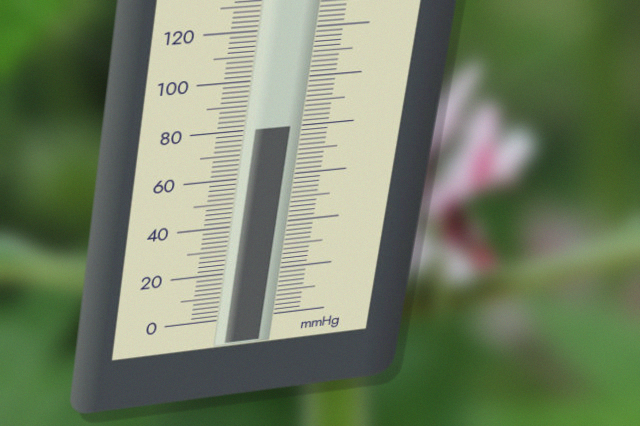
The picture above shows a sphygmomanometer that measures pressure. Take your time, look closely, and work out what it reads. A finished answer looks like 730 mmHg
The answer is 80 mmHg
